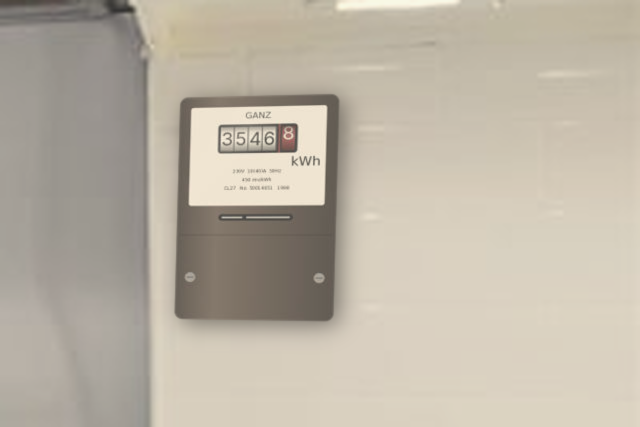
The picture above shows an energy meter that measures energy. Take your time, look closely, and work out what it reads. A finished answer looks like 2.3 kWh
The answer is 3546.8 kWh
